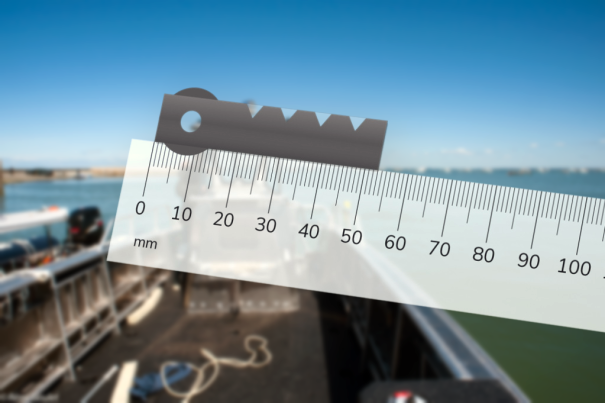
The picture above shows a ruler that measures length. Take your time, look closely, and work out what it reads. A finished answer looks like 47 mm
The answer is 53 mm
